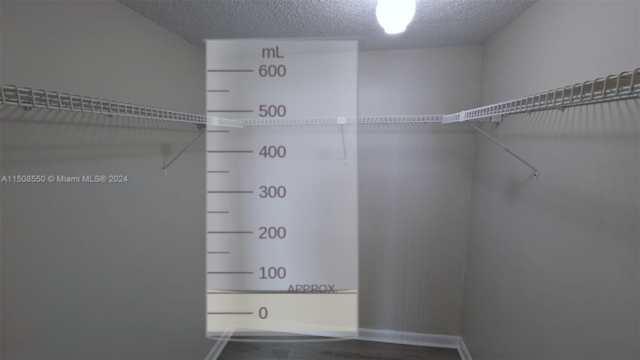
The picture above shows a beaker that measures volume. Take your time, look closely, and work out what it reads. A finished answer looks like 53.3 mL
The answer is 50 mL
